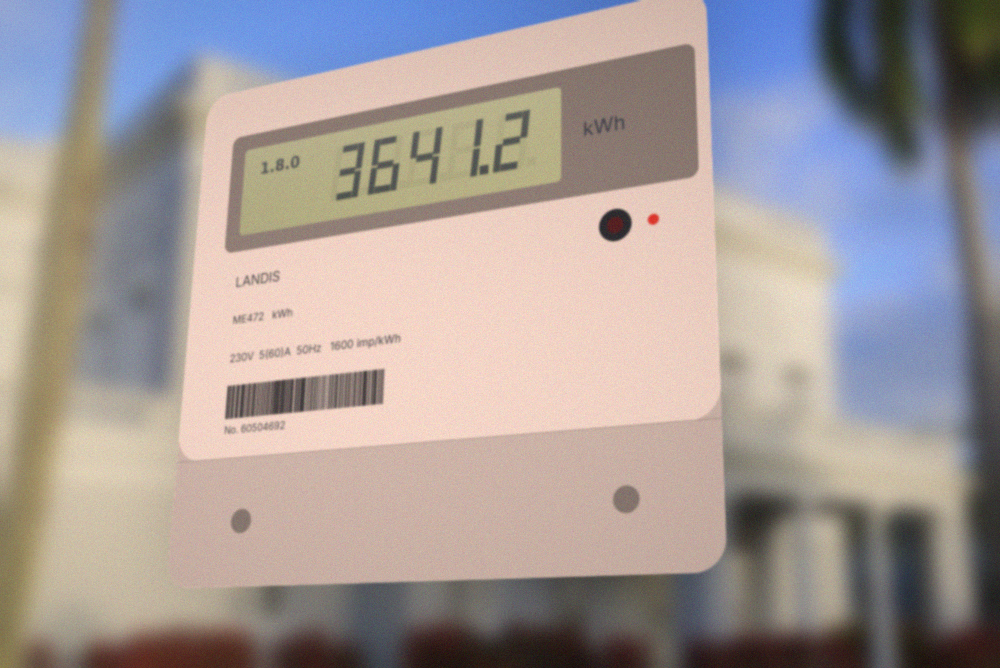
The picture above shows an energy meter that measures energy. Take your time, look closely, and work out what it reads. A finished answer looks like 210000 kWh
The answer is 3641.2 kWh
